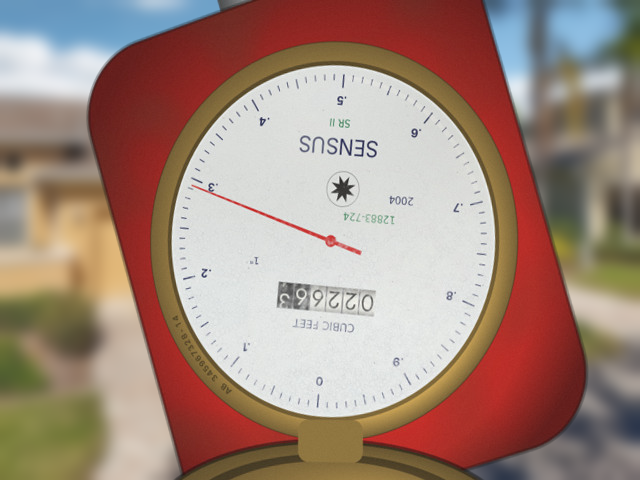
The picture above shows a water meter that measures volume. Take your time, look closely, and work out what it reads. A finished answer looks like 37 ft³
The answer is 22663.29 ft³
